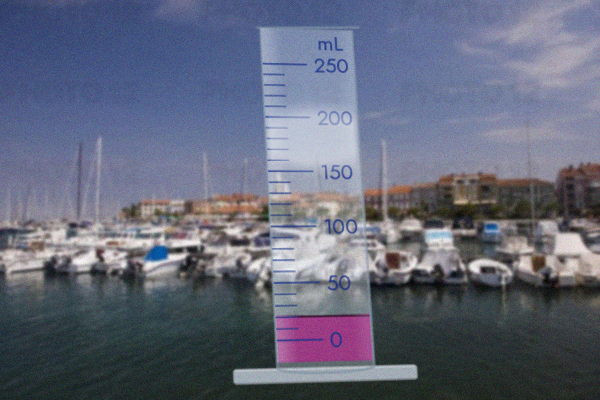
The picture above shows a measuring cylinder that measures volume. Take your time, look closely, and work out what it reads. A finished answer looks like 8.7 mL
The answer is 20 mL
